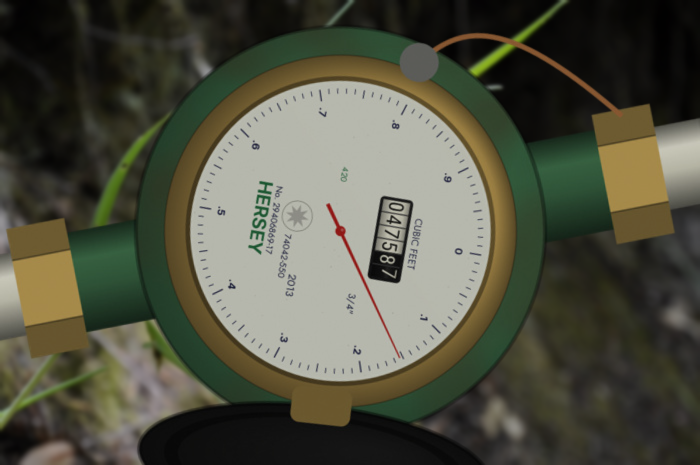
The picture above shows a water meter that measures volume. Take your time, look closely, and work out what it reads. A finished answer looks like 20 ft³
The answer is 47587.15 ft³
